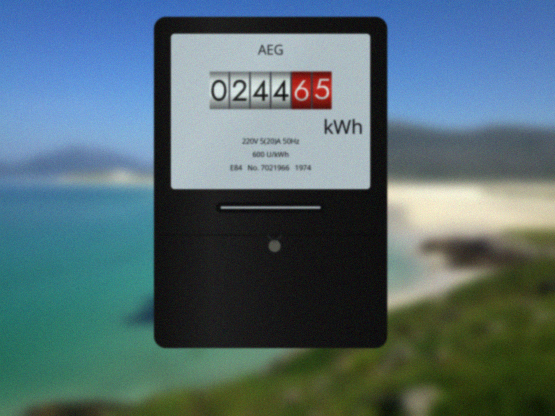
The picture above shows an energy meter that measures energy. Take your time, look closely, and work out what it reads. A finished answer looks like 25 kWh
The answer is 244.65 kWh
